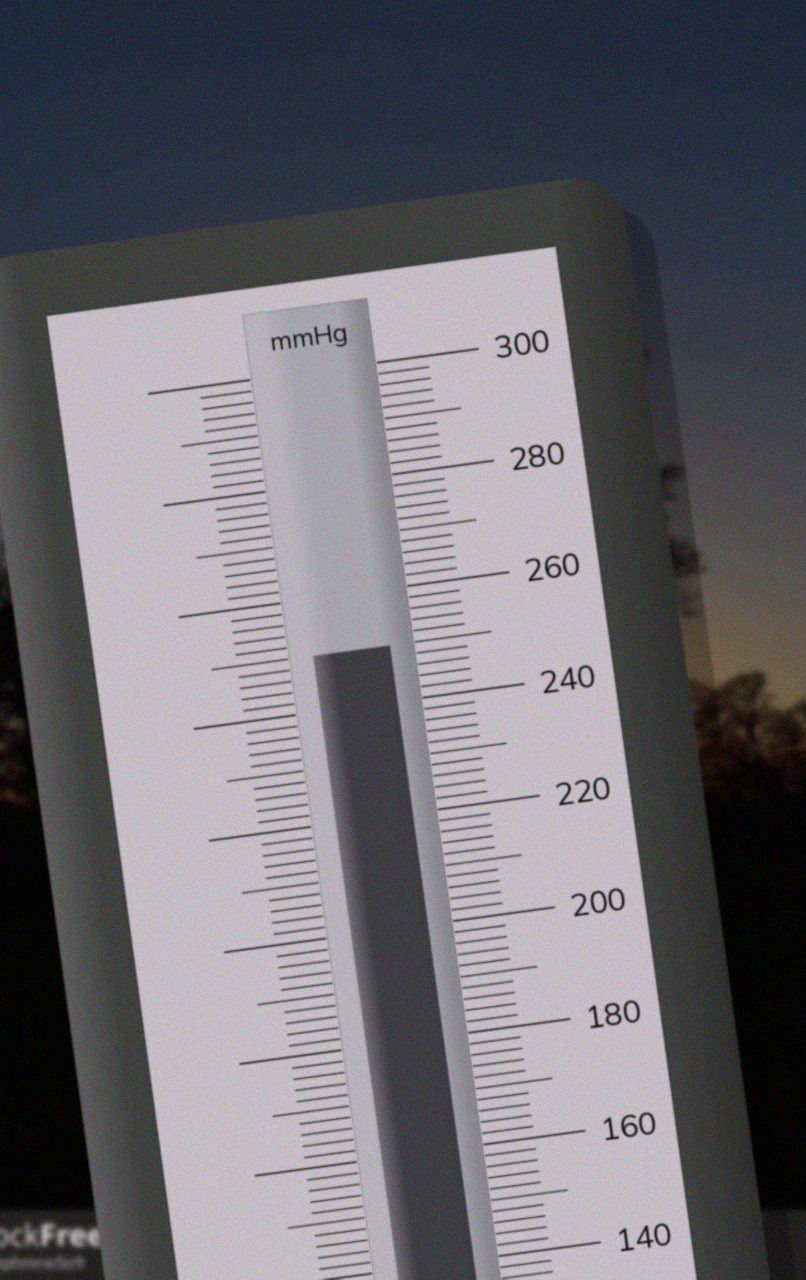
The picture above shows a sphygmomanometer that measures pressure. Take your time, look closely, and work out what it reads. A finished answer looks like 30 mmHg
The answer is 250 mmHg
